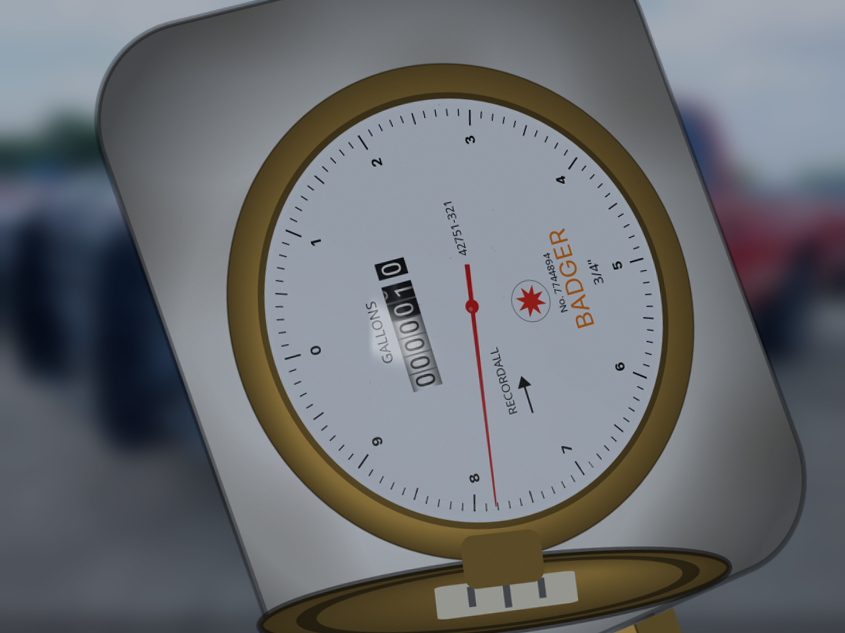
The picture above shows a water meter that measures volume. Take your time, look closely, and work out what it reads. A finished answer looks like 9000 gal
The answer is 7.8 gal
